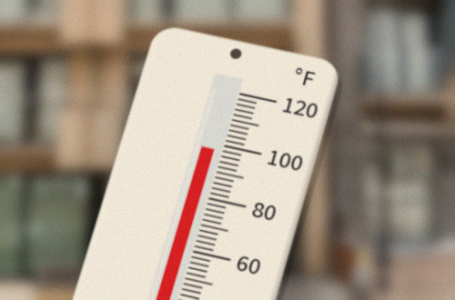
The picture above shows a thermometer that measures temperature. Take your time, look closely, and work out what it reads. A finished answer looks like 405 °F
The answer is 98 °F
